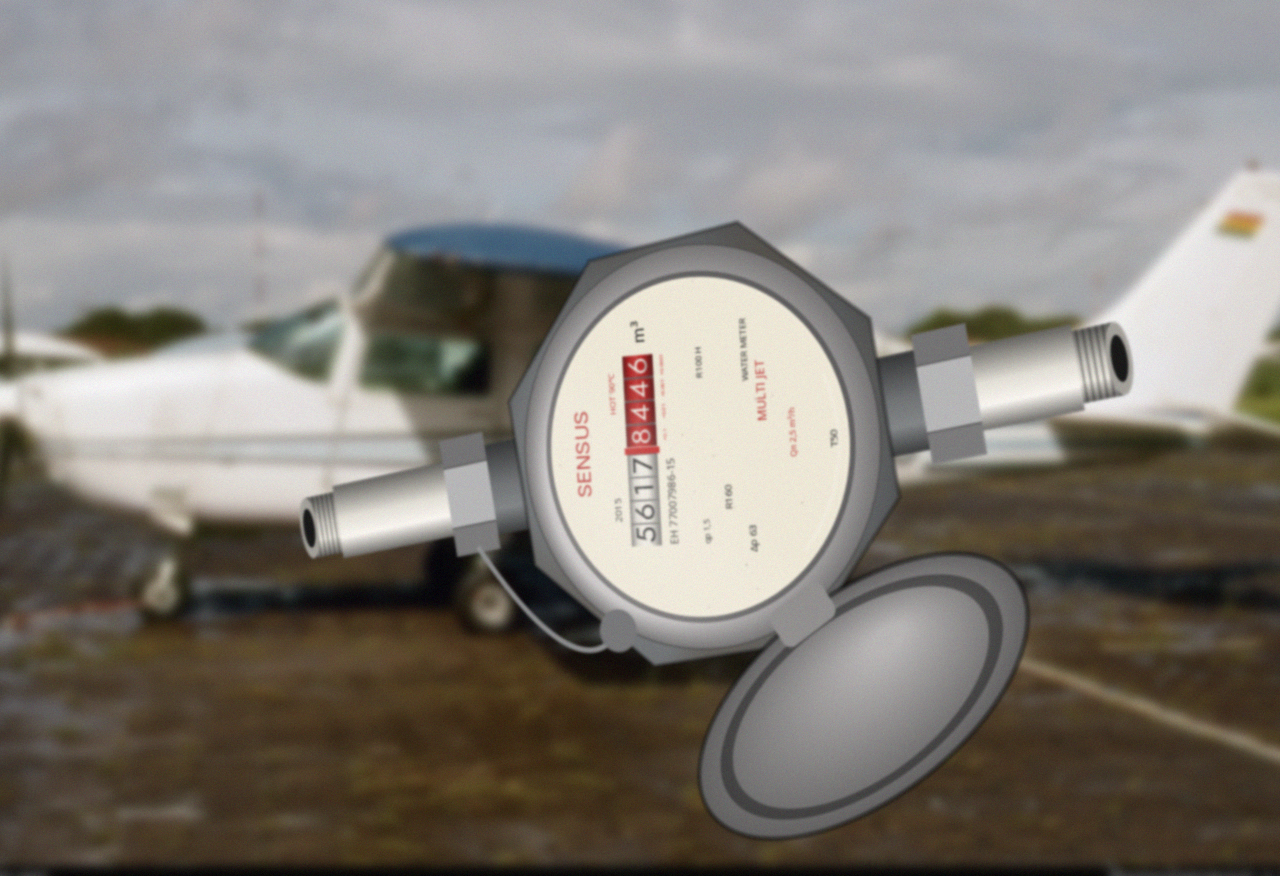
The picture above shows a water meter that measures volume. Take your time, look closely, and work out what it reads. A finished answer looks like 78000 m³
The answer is 5617.8446 m³
